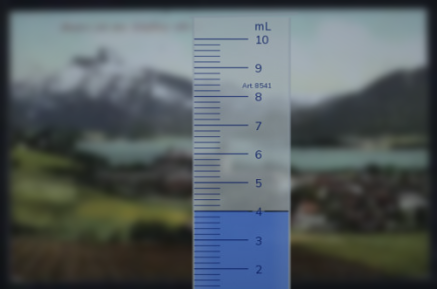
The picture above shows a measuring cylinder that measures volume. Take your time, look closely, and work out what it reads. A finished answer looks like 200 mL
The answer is 4 mL
